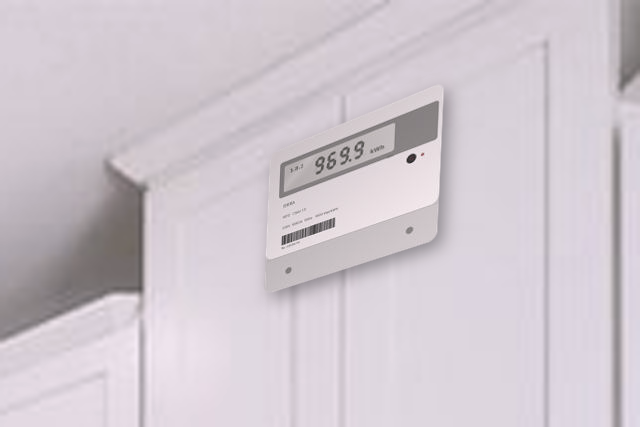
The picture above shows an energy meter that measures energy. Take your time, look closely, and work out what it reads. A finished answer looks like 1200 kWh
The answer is 969.9 kWh
